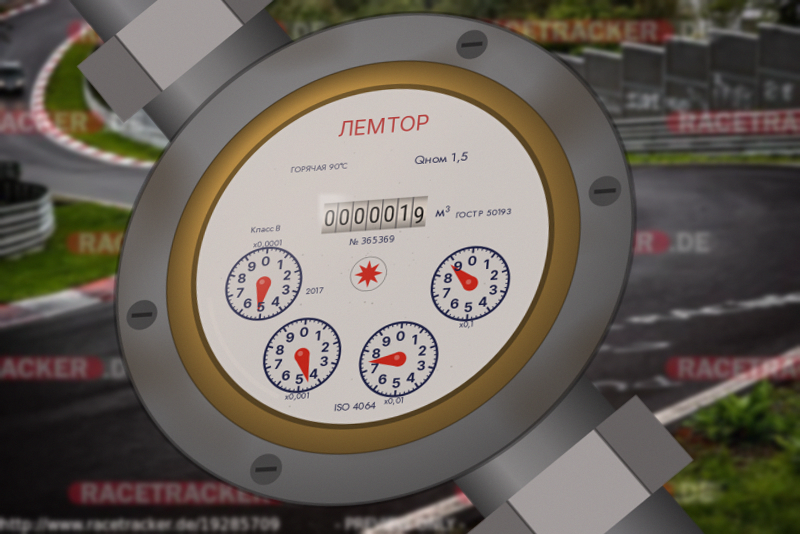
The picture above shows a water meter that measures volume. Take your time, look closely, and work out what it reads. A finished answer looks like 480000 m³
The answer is 18.8745 m³
